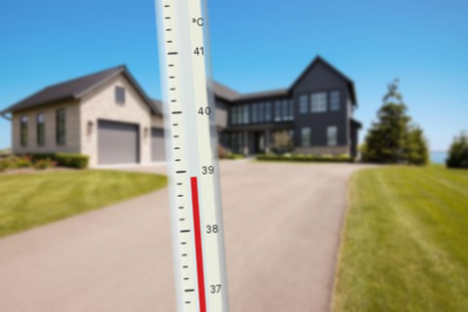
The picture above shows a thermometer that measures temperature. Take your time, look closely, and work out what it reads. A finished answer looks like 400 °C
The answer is 38.9 °C
